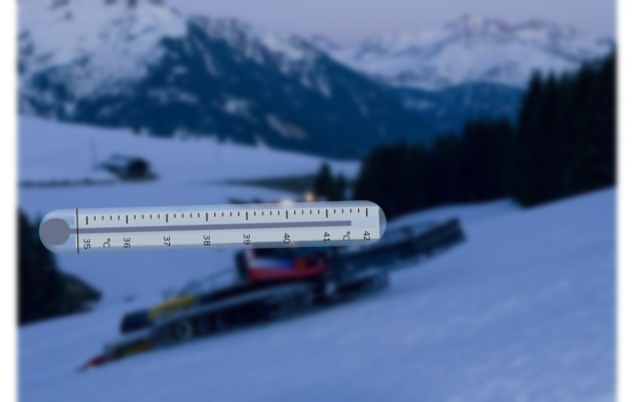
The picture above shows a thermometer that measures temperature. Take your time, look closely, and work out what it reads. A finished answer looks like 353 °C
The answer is 41.6 °C
